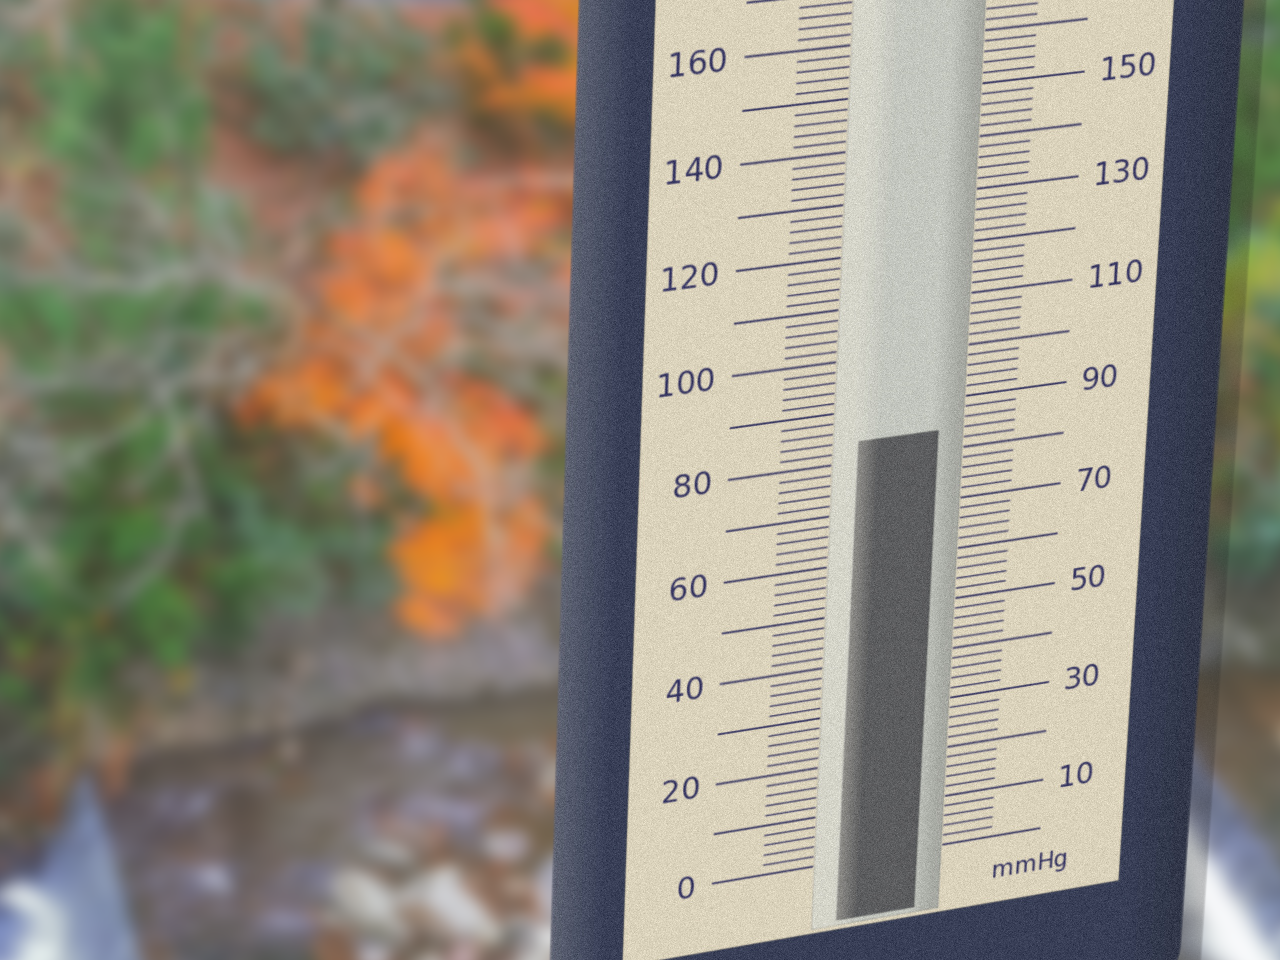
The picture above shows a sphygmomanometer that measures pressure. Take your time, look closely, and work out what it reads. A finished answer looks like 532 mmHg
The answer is 84 mmHg
